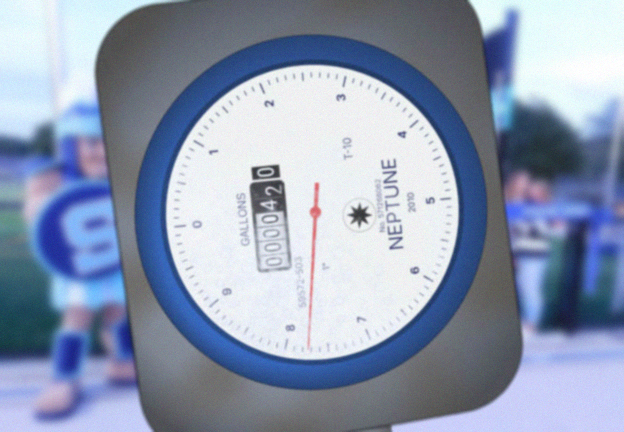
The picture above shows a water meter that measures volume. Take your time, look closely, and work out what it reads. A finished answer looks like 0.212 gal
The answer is 417.7 gal
